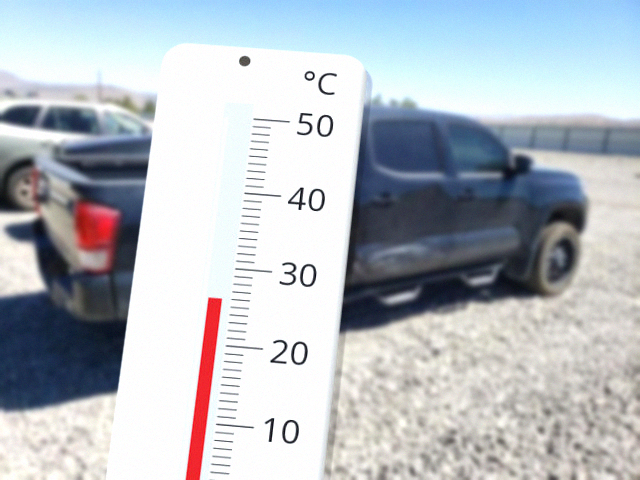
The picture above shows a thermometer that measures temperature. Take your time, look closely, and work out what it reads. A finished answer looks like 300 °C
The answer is 26 °C
